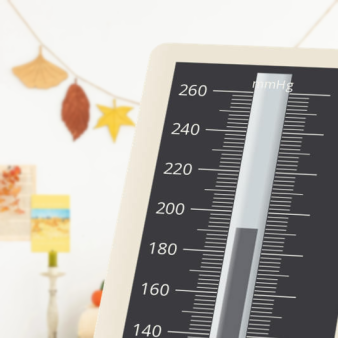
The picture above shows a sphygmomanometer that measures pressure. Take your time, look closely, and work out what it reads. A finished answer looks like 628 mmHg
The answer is 192 mmHg
